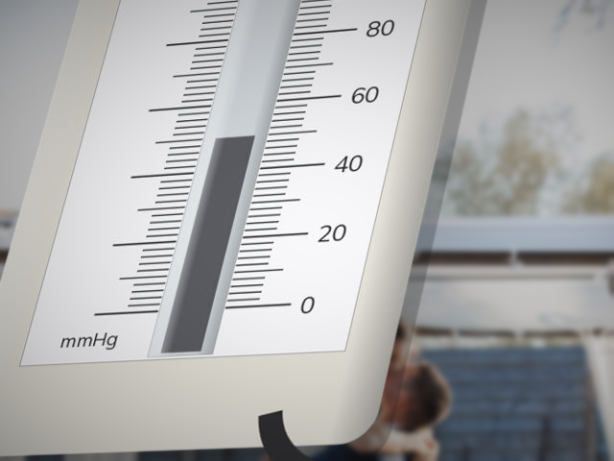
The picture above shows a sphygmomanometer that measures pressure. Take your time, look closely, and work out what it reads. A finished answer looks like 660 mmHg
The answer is 50 mmHg
